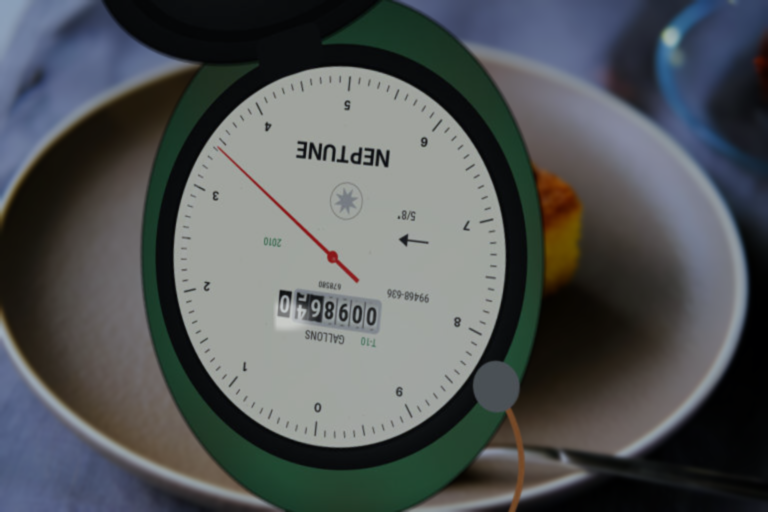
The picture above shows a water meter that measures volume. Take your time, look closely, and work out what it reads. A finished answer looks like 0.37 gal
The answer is 98643.4 gal
